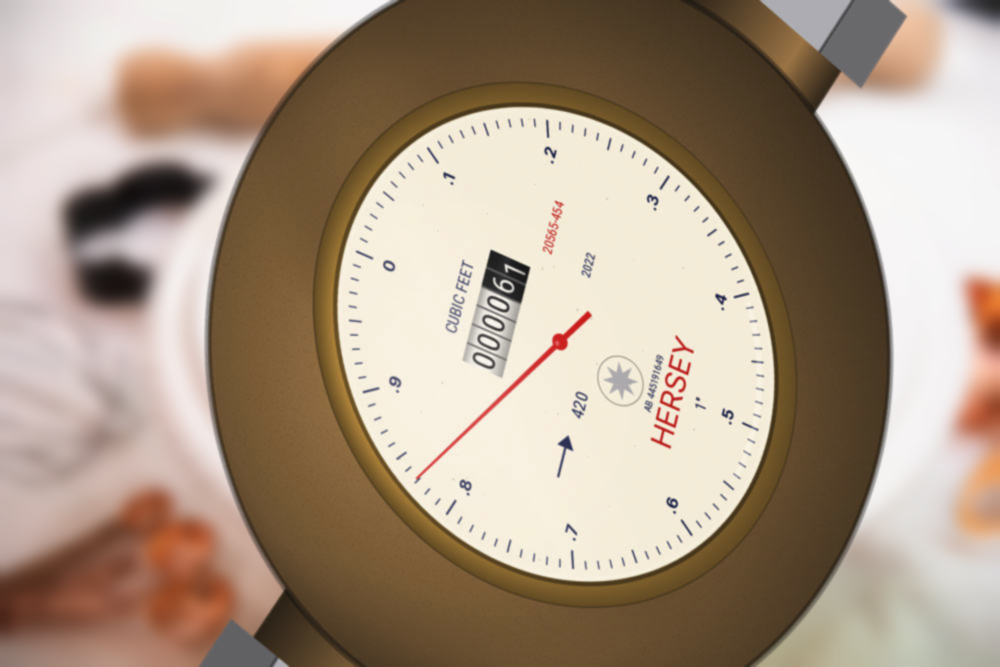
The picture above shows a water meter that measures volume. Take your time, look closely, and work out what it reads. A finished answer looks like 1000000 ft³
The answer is 60.83 ft³
